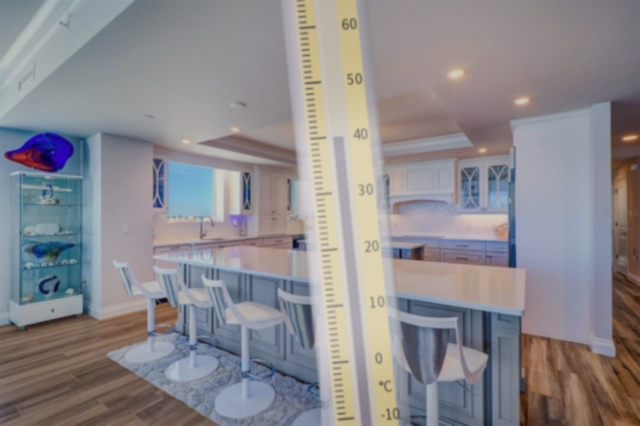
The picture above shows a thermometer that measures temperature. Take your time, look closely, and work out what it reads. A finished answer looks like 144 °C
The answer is 40 °C
